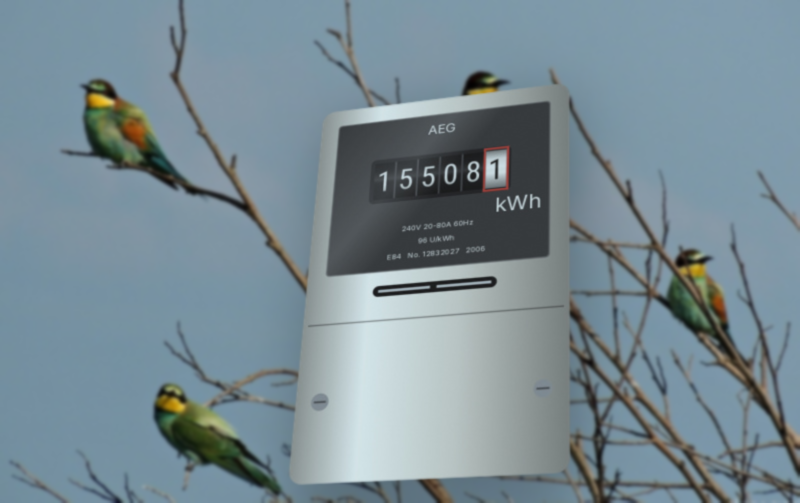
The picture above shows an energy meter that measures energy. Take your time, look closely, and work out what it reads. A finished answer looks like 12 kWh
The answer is 15508.1 kWh
